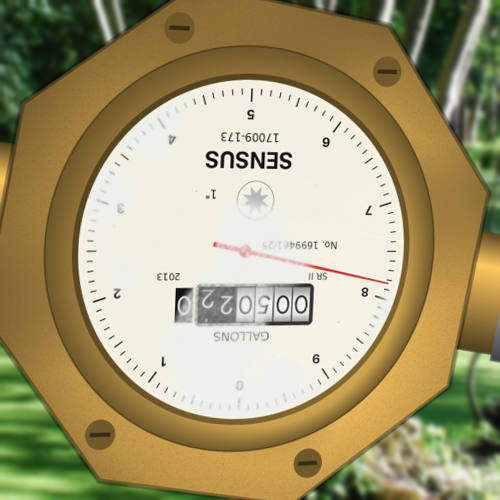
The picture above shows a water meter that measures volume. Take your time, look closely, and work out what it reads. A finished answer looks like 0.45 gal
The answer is 50217.8 gal
